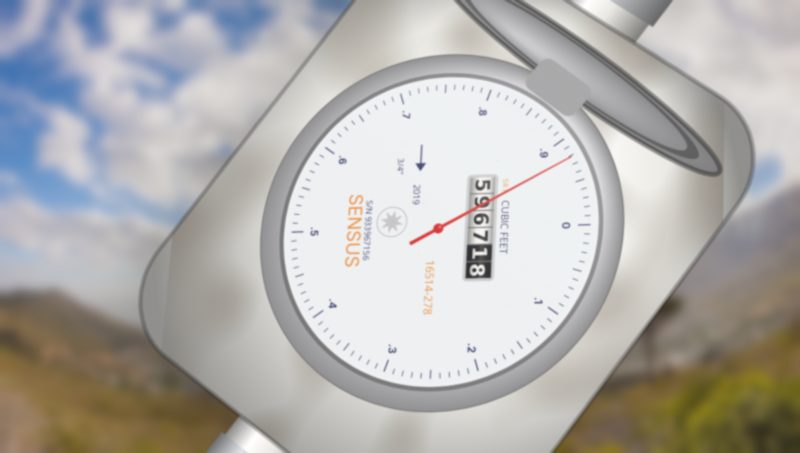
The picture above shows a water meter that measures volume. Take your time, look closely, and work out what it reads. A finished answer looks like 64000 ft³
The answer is 596717.92 ft³
